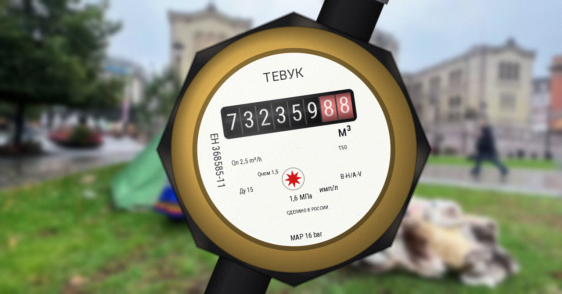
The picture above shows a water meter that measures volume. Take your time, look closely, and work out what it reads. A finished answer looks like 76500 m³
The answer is 732359.88 m³
